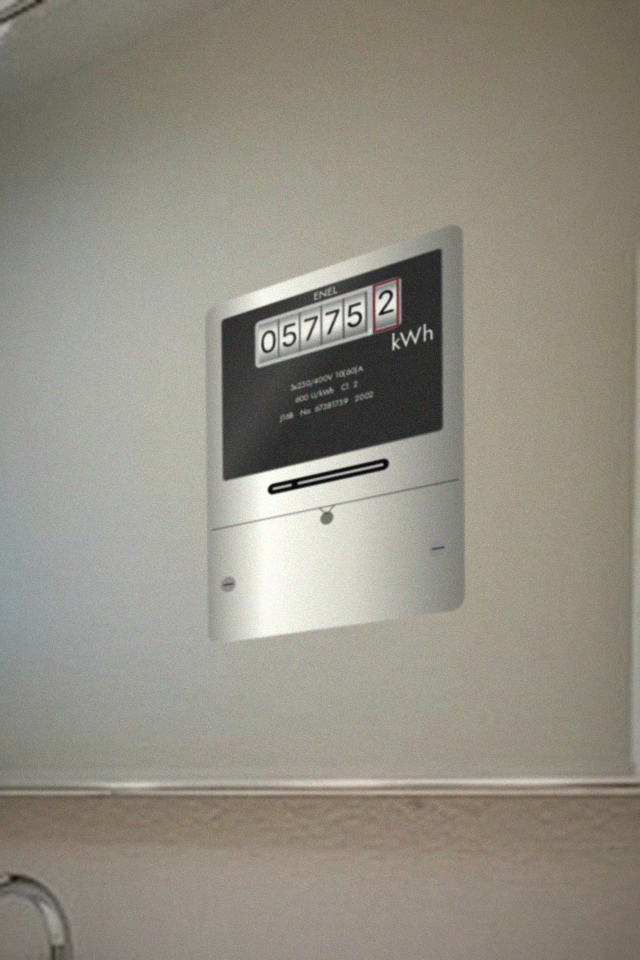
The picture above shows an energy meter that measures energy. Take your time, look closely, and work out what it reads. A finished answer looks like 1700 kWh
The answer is 5775.2 kWh
